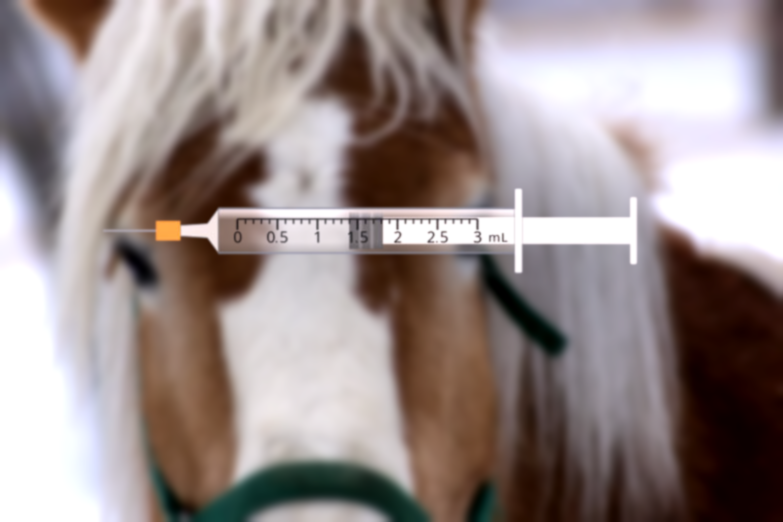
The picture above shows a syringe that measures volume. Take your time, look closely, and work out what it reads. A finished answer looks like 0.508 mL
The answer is 1.4 mL
